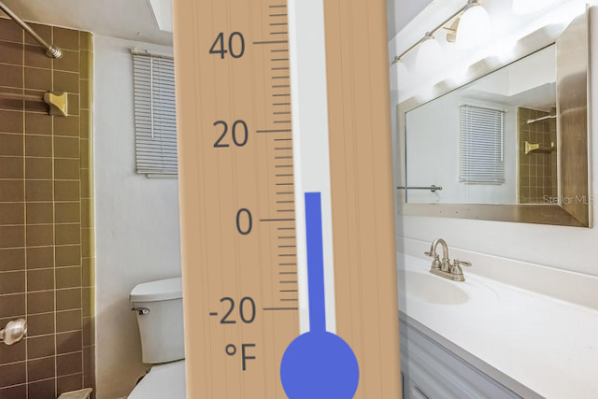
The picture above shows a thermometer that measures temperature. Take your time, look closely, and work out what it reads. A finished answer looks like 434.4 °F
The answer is 6 °F
